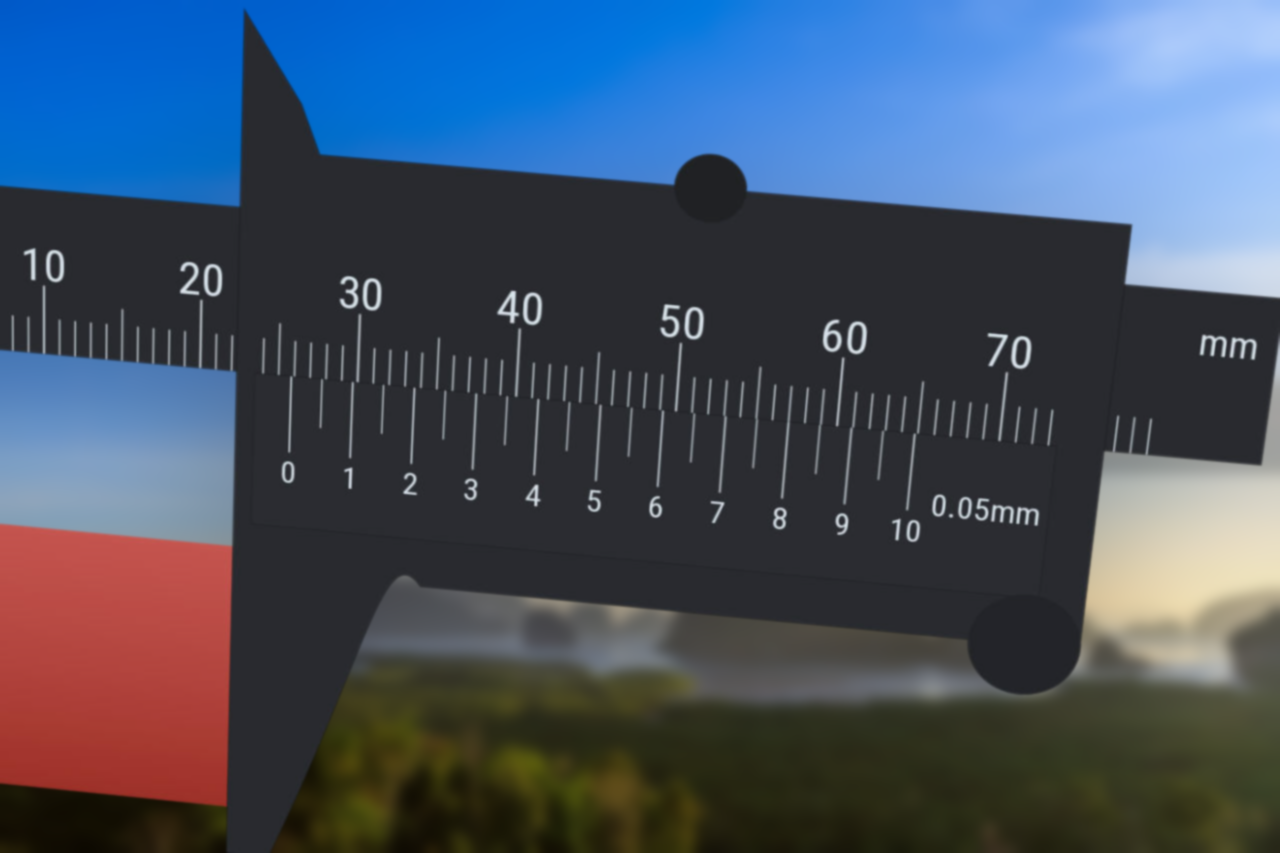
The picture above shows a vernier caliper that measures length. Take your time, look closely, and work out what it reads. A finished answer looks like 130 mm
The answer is 25.8 mm
